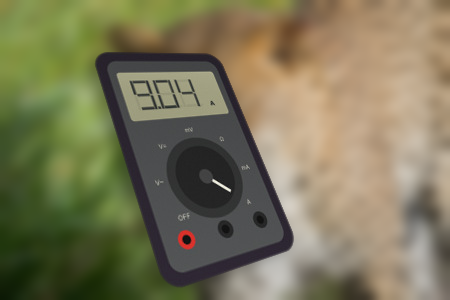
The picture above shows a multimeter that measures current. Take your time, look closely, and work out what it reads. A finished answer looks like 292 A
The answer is 9.04 A
